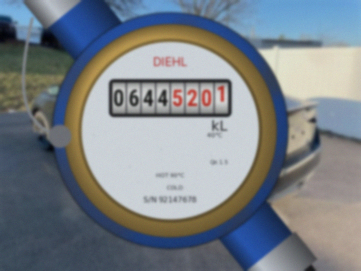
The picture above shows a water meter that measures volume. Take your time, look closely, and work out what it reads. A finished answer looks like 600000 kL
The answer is 644.5201 kL
